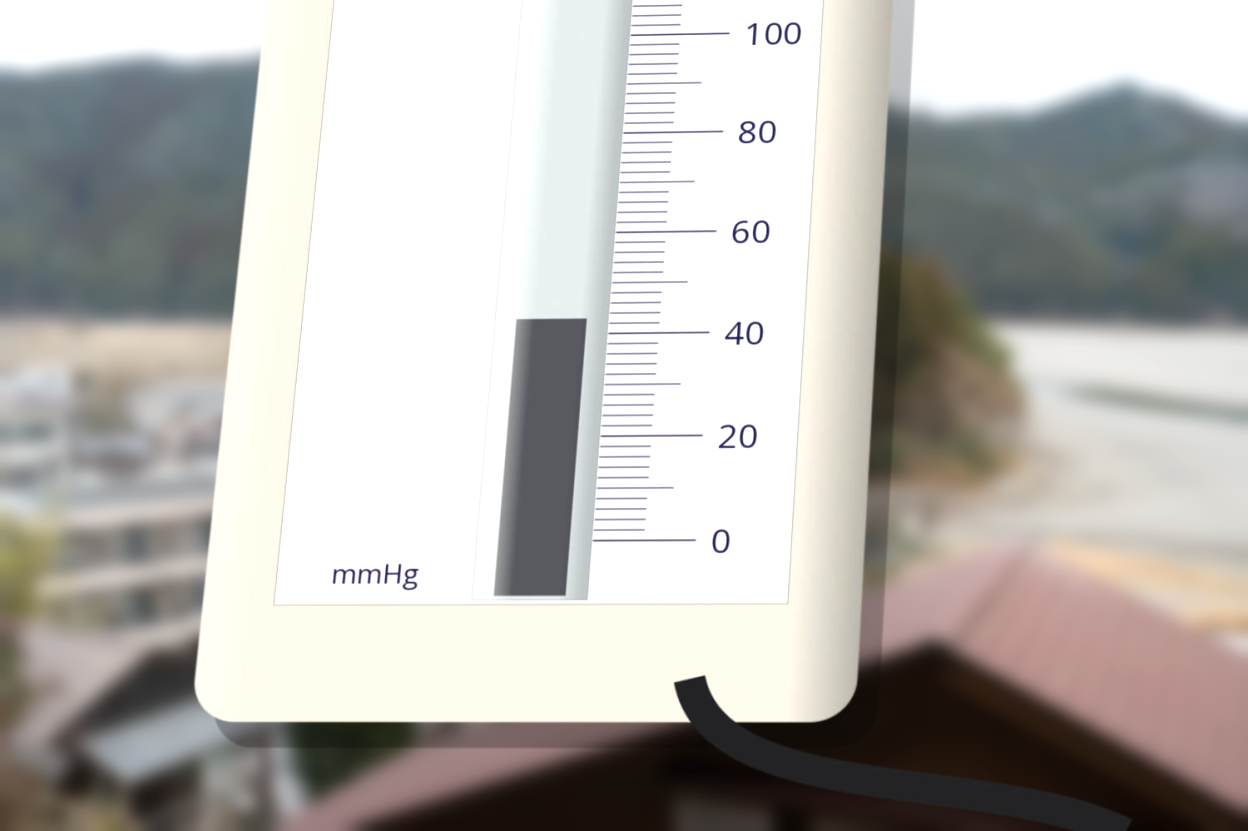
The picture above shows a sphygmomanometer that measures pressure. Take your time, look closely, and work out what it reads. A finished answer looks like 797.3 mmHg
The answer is 43 mmHg
